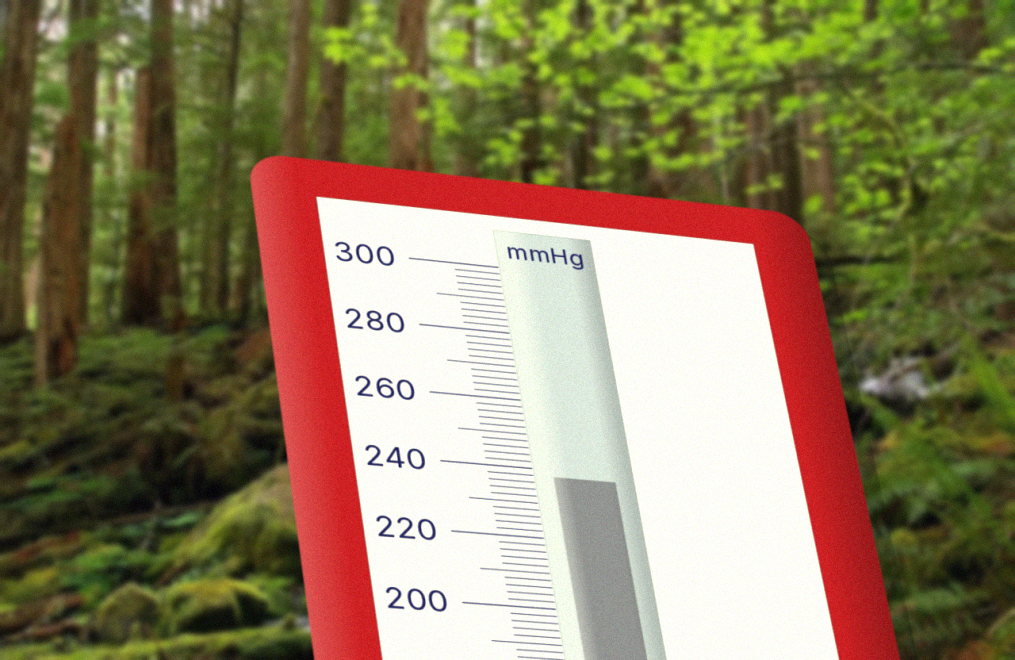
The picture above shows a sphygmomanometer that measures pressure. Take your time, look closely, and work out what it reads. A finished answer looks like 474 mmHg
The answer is 238 mmHg
